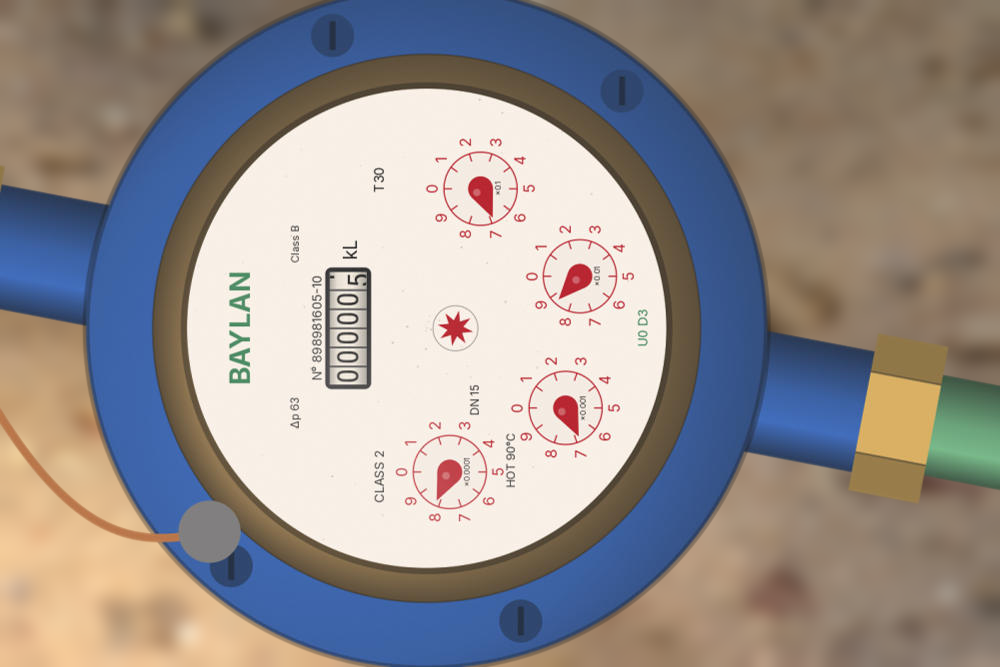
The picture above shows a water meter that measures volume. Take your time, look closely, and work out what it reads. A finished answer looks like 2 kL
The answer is 4.6868 kL
